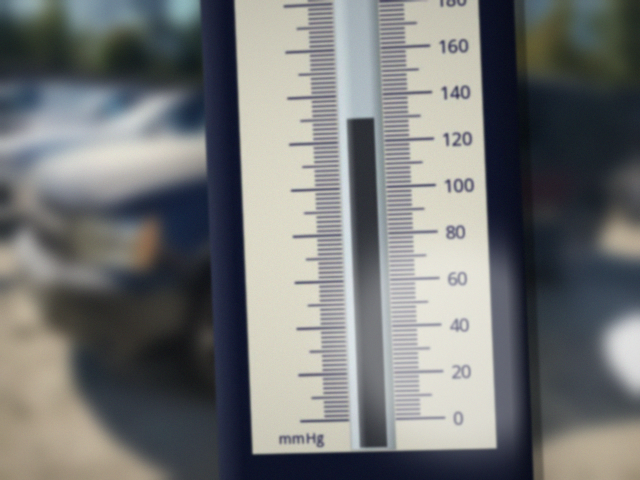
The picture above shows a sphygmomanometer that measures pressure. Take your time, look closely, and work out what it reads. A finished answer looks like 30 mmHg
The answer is 130 mmHg
